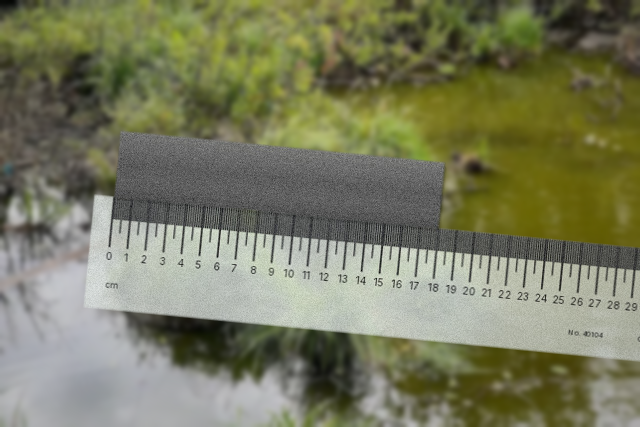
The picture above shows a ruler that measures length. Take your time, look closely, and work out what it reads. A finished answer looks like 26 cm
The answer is 18 cm
